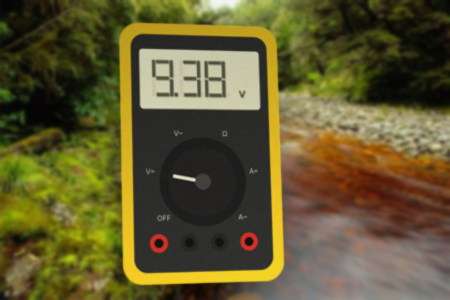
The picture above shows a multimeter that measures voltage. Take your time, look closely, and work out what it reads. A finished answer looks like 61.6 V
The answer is 9.38 V
